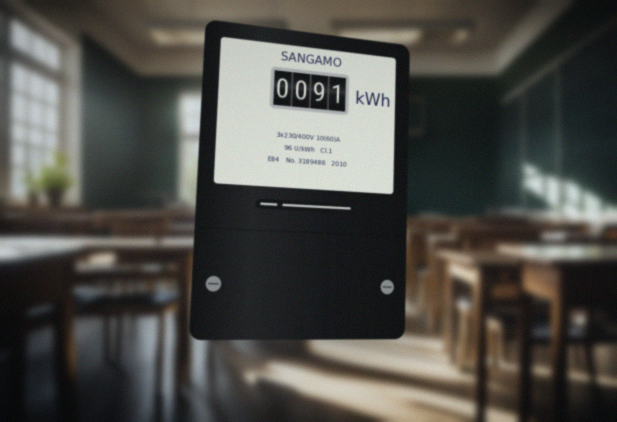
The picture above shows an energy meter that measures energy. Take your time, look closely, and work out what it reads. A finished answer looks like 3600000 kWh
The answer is 91 kWh
